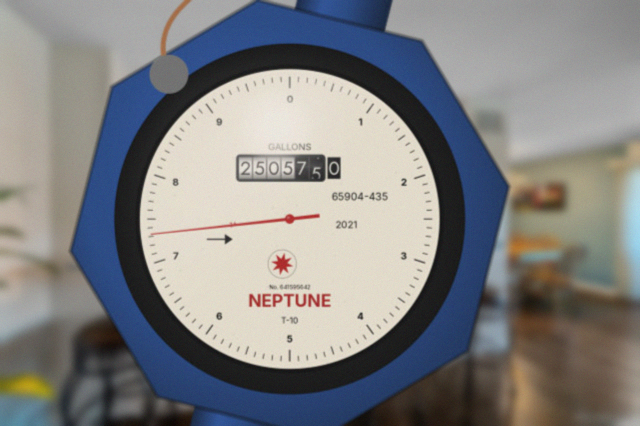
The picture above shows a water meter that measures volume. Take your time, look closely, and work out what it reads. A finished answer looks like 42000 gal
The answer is 2505747.3 gal
